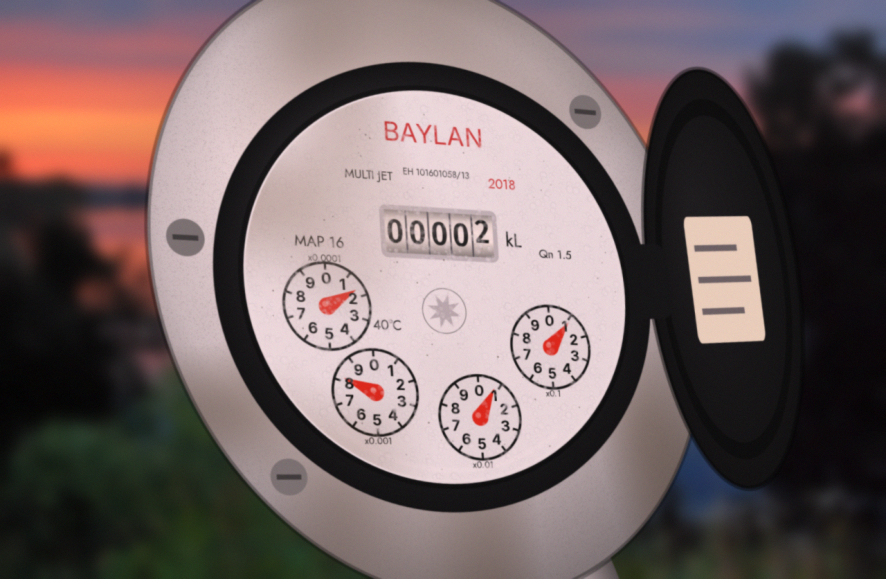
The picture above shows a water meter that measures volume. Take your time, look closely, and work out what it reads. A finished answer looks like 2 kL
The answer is 2.1081 kL
